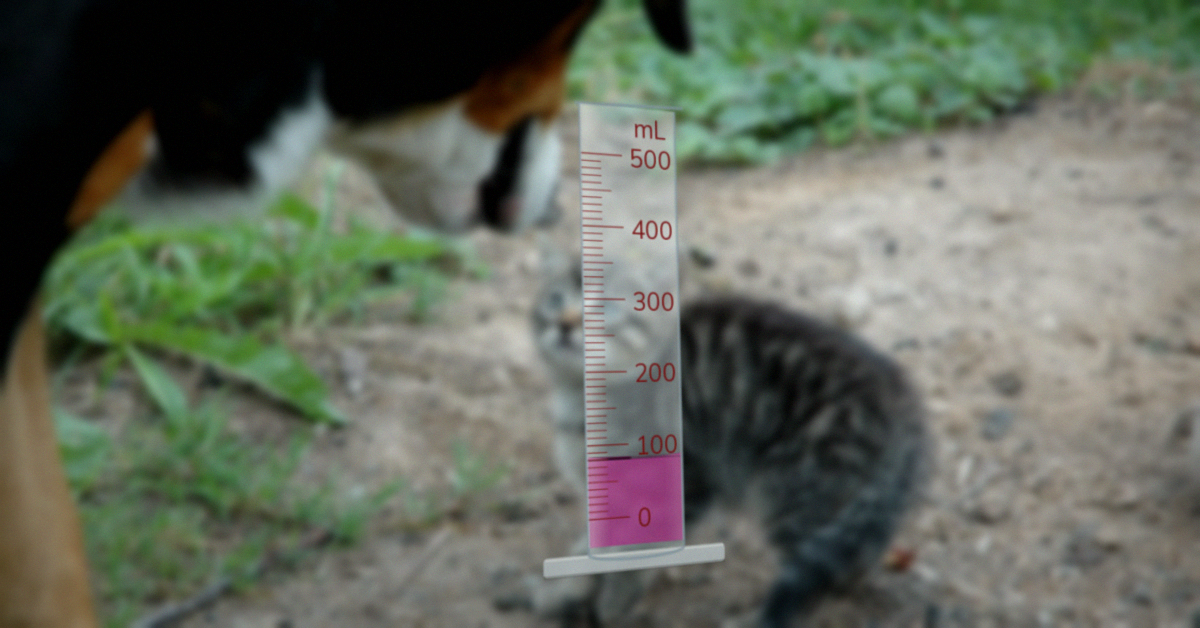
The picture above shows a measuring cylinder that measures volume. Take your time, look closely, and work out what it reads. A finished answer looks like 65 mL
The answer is 80 mL
